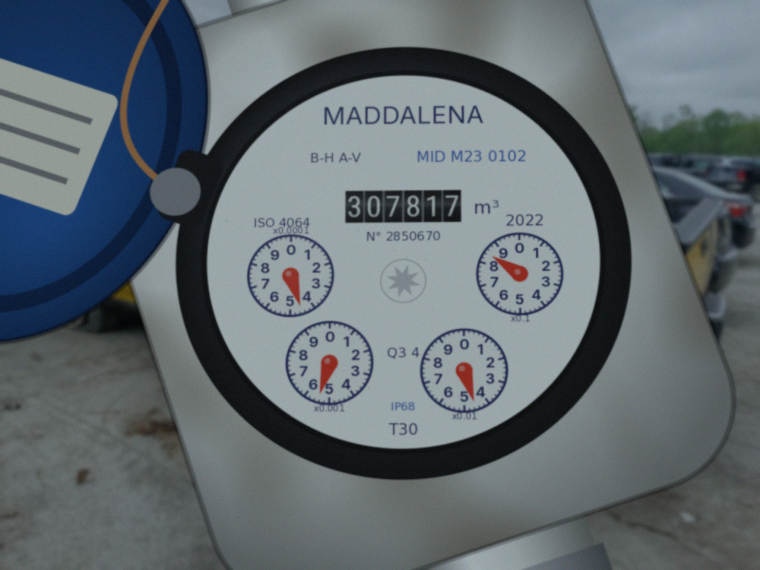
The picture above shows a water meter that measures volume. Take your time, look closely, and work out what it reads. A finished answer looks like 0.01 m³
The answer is 307817.8454 m³
